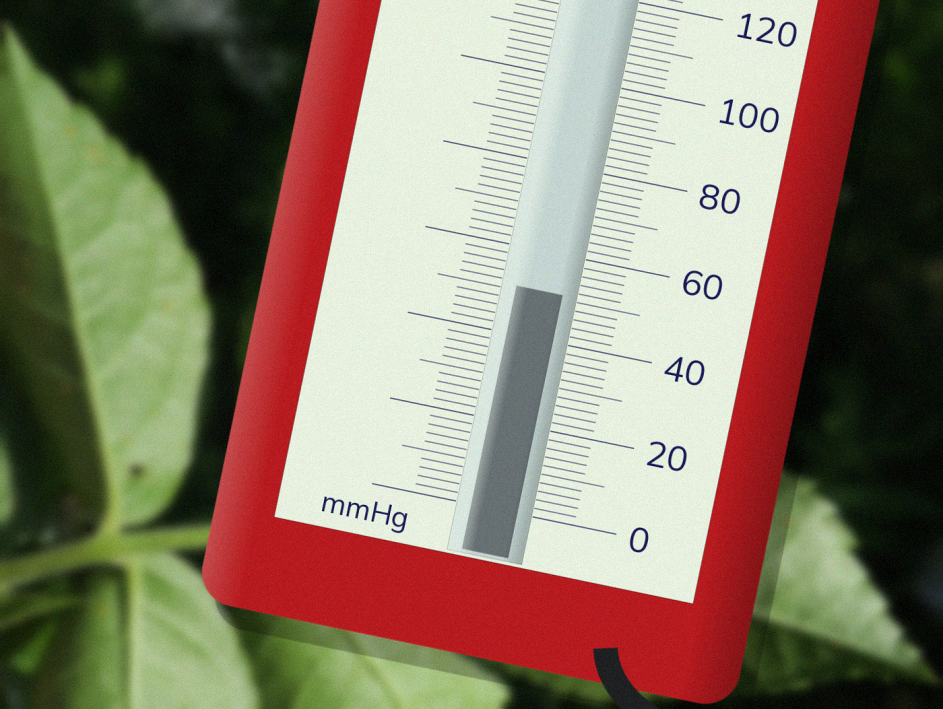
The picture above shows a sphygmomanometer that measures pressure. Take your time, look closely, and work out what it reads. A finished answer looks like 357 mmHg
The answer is 51 mmHg
